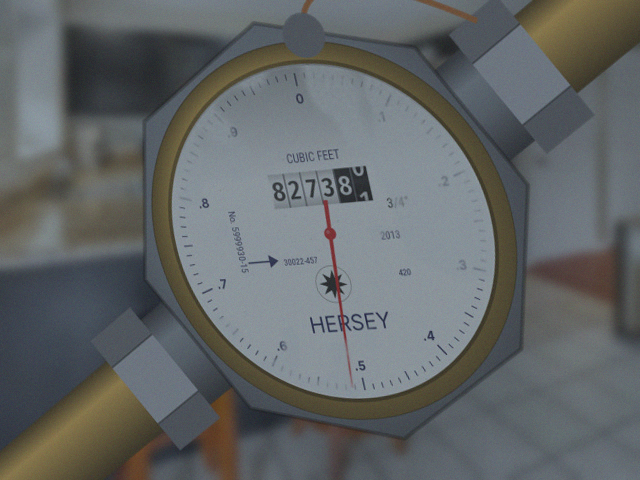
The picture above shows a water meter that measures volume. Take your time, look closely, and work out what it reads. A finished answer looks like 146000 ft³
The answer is 827380.51 ft³
